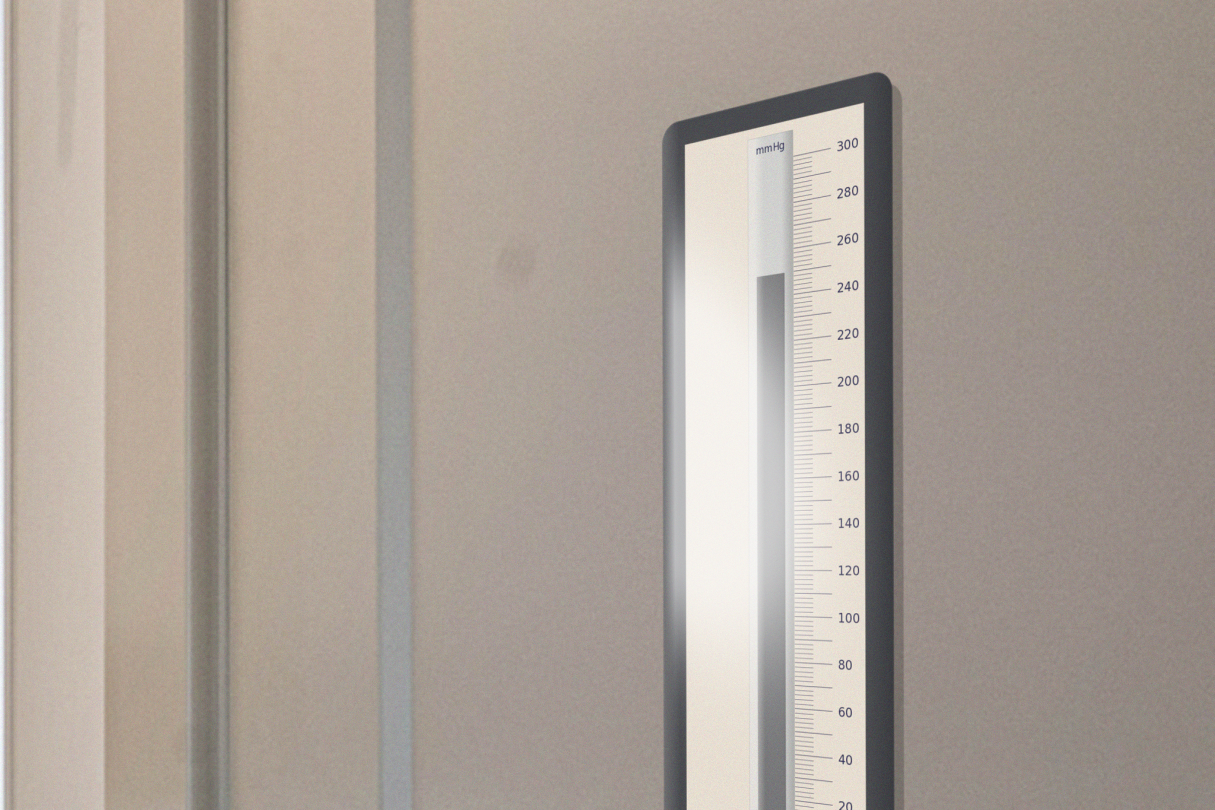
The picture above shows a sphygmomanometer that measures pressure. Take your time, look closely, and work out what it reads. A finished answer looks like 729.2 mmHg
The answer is 250 mmHg
